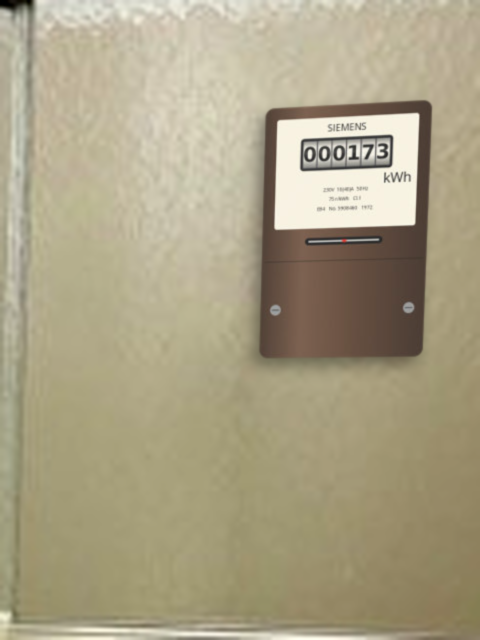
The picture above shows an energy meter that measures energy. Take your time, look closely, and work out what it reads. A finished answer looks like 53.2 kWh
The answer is 173 kWh
